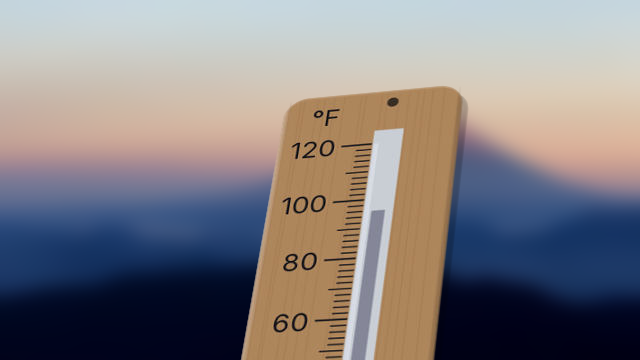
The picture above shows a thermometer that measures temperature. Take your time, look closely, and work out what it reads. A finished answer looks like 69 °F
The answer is 96 °F
